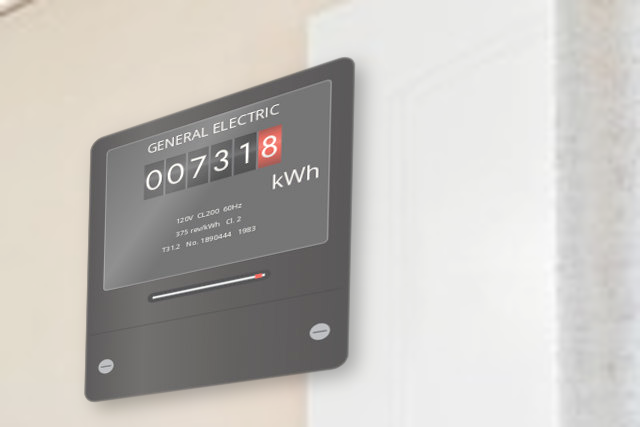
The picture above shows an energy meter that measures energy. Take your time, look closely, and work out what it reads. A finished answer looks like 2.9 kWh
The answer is 731.8 kWh
